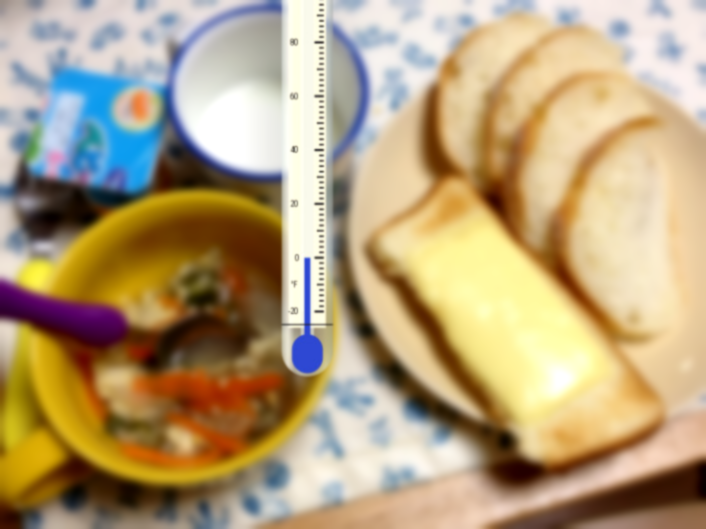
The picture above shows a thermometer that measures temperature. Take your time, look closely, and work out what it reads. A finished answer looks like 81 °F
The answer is 0 °F
